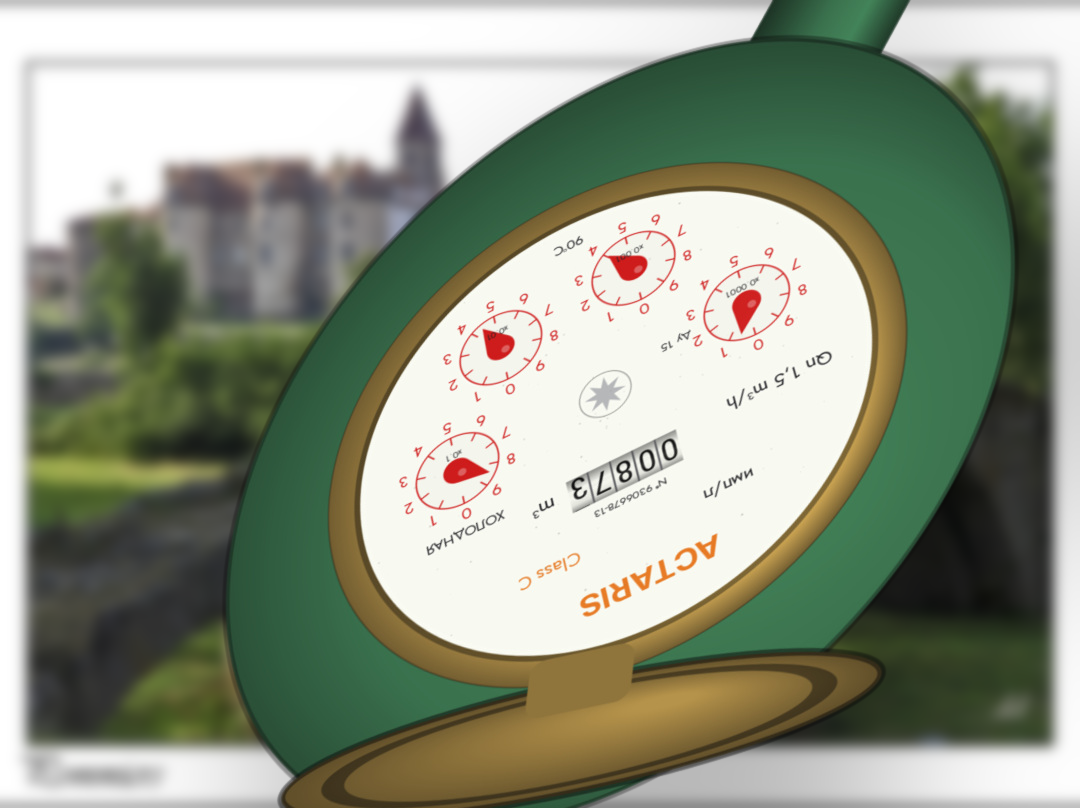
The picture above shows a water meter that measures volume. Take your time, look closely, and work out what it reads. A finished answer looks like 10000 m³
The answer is 872.8440 m³
